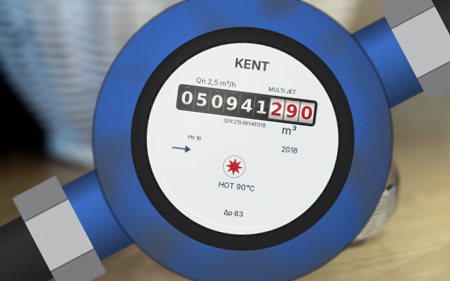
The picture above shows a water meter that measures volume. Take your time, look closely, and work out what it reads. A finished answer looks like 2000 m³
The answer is 50941.290 m³
